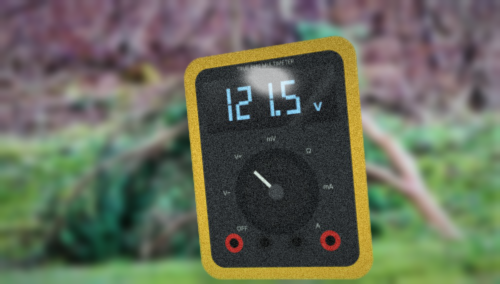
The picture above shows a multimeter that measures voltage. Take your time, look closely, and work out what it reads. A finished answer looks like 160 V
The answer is 121.5 V
